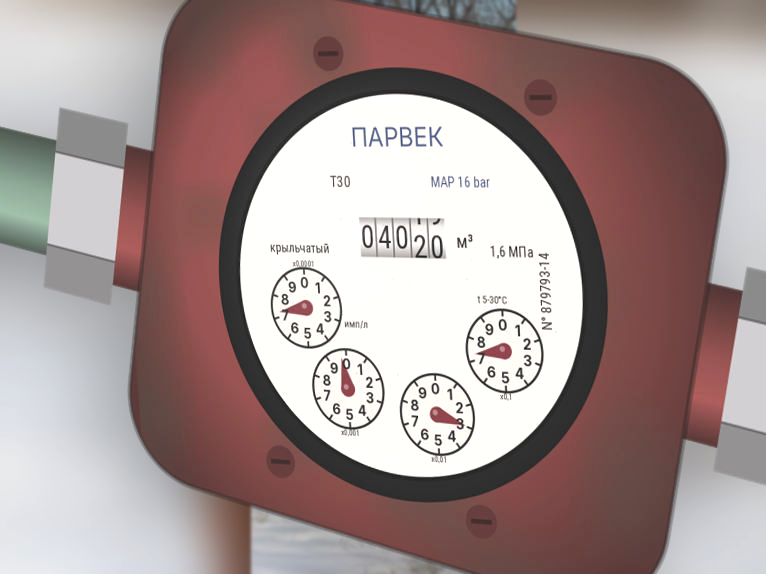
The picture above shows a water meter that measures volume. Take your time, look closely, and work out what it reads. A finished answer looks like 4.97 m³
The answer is 4019.7297 m³
